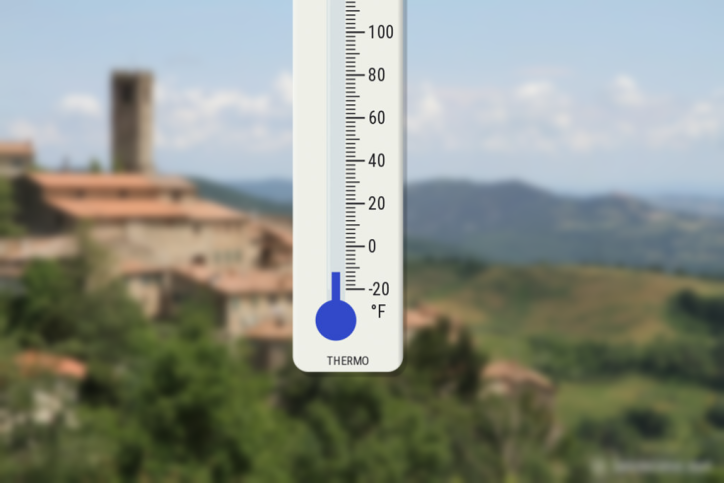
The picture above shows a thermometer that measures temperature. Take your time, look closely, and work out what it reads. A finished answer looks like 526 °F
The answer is -12 °F
